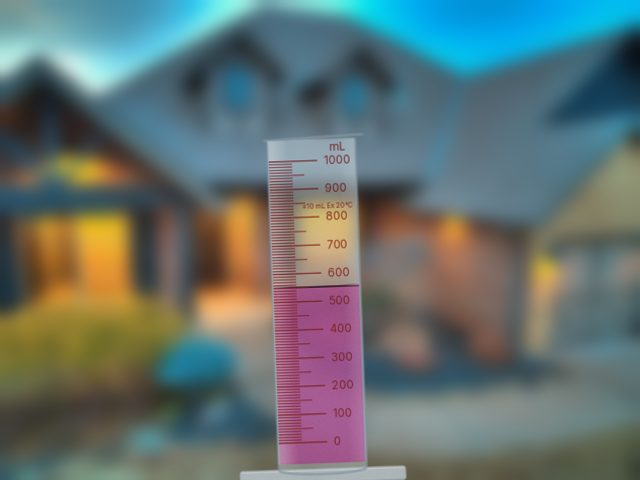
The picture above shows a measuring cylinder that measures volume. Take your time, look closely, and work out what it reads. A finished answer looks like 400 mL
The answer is 550 mL
